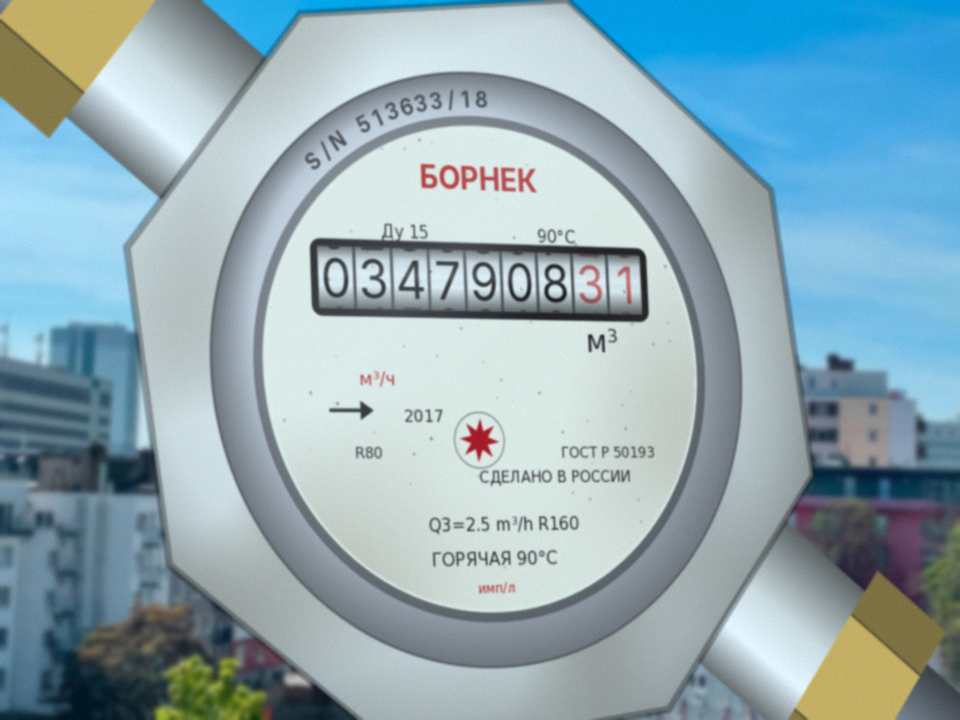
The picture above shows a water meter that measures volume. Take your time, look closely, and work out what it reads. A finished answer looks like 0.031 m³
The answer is 347908.31 m³
